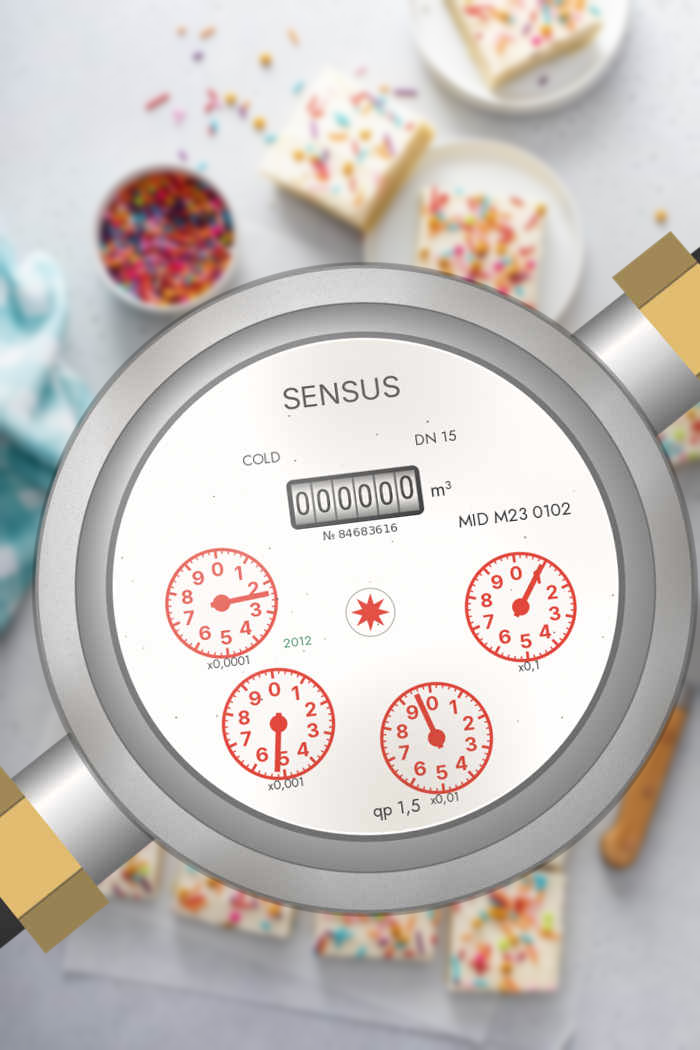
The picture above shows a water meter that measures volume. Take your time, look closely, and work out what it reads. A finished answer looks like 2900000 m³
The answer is 0.0952 m³
